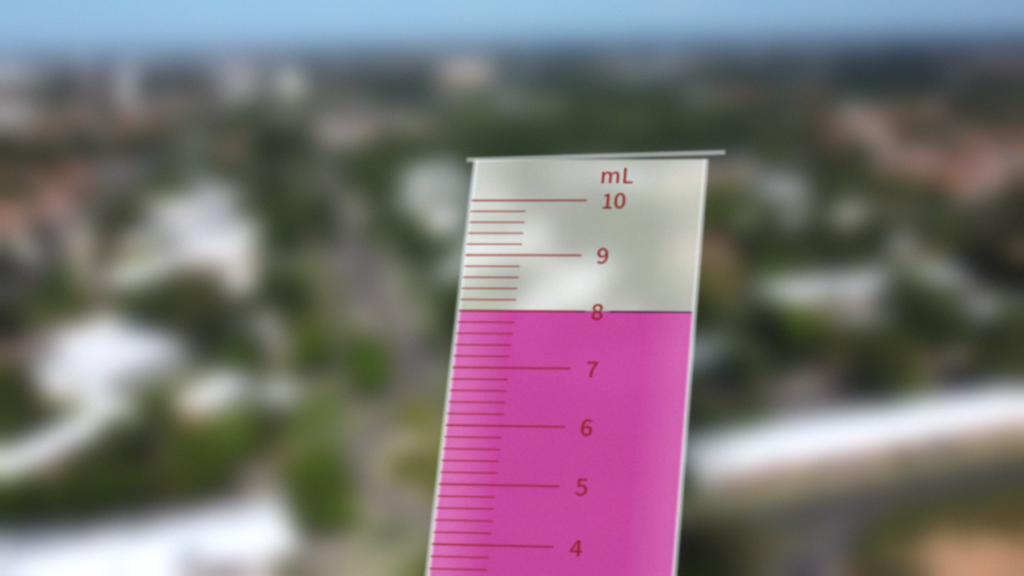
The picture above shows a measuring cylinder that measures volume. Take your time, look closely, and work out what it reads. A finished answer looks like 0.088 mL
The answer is 8 mL
